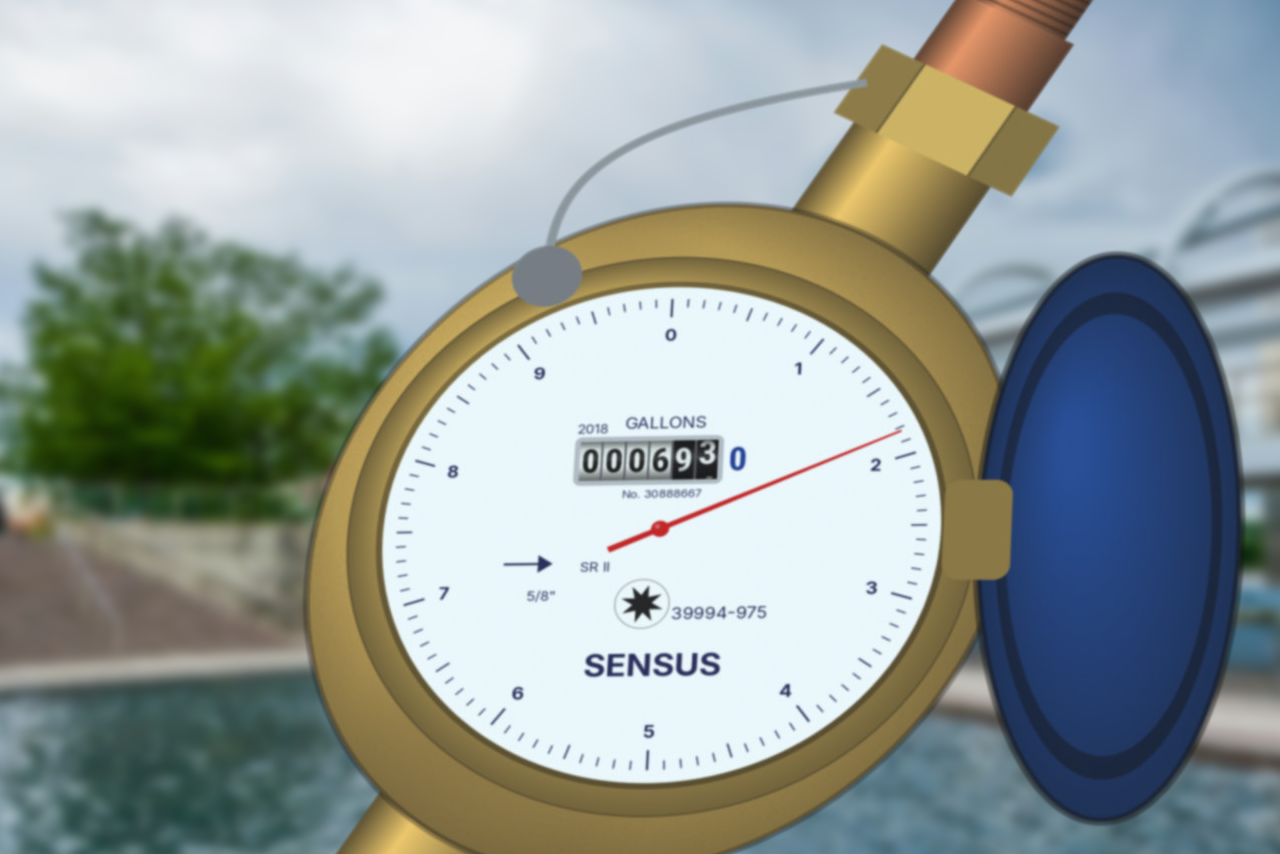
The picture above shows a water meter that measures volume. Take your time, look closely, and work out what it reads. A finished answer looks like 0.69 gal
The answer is 6931.8 gal
